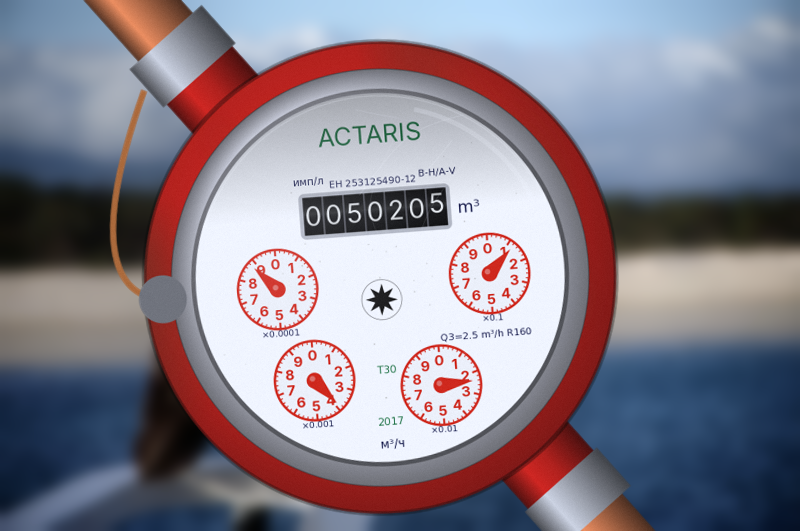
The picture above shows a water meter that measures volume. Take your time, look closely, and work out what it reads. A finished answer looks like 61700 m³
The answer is 50205.1238 m³
